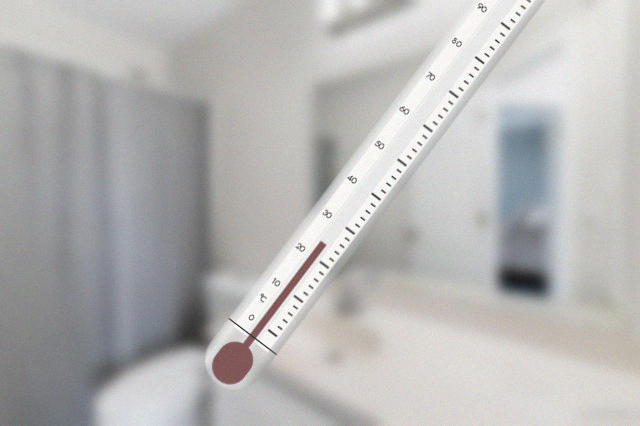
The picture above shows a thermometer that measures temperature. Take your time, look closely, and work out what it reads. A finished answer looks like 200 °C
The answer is 24 °C
